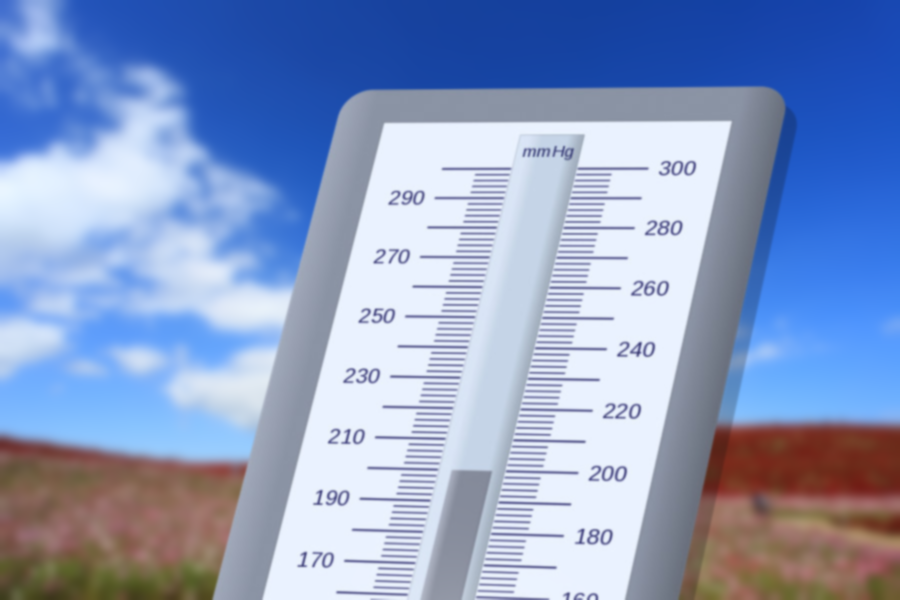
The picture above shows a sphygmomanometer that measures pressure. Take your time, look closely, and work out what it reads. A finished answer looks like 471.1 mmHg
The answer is 200 mmHg
